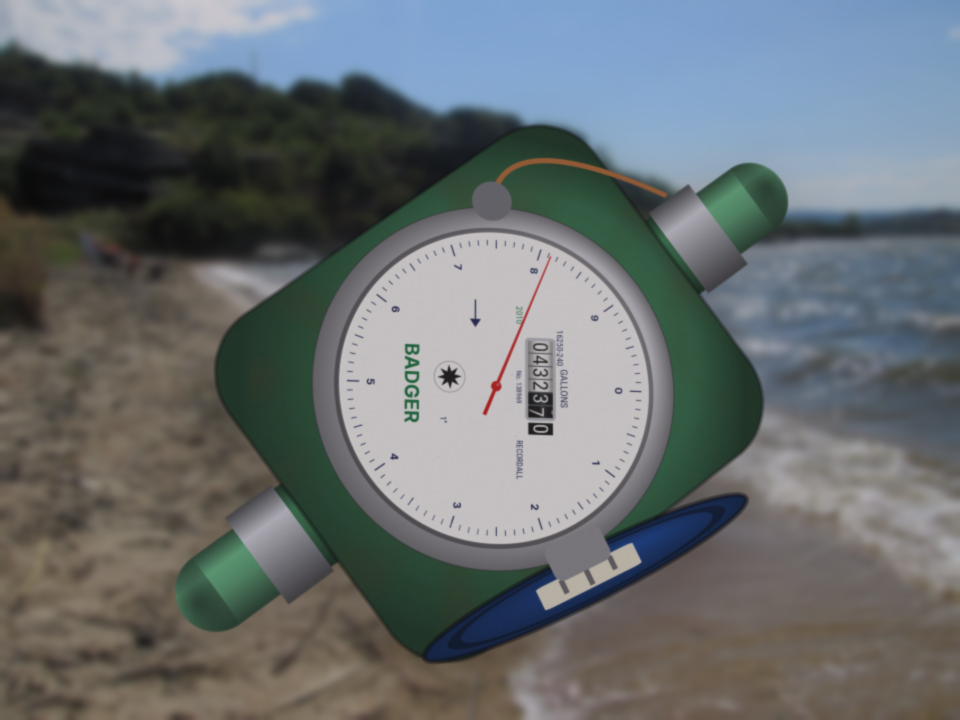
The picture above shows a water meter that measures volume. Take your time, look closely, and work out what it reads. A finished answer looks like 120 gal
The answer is 432368.1 gal
